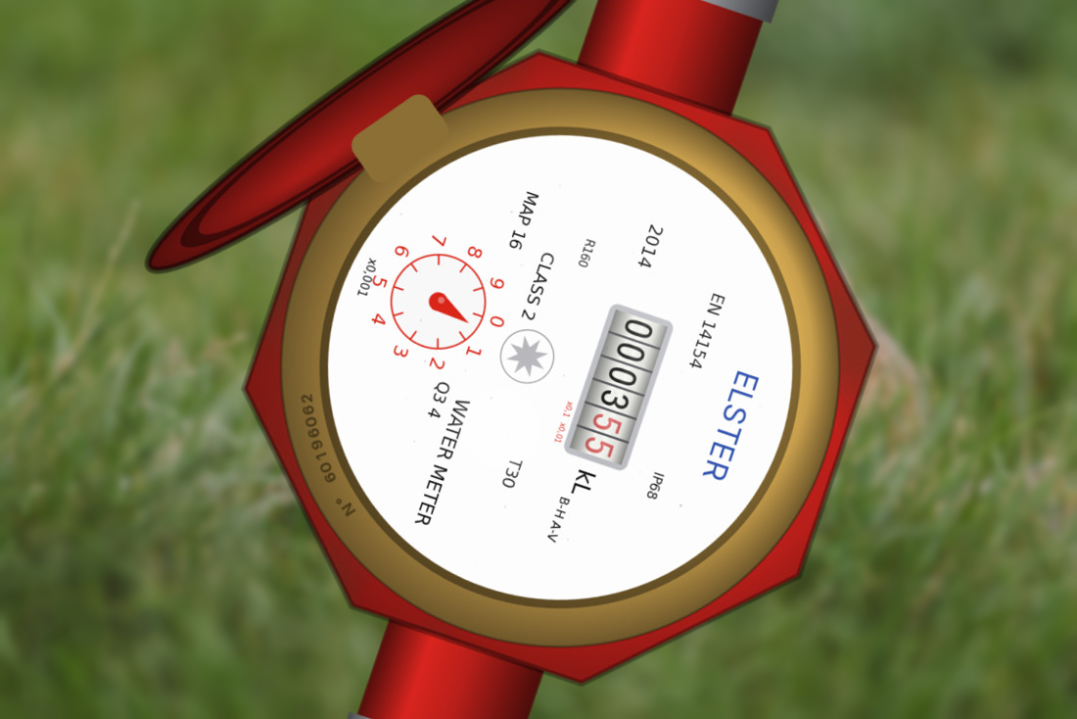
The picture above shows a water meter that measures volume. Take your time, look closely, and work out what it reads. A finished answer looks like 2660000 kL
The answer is 3.550 kL
